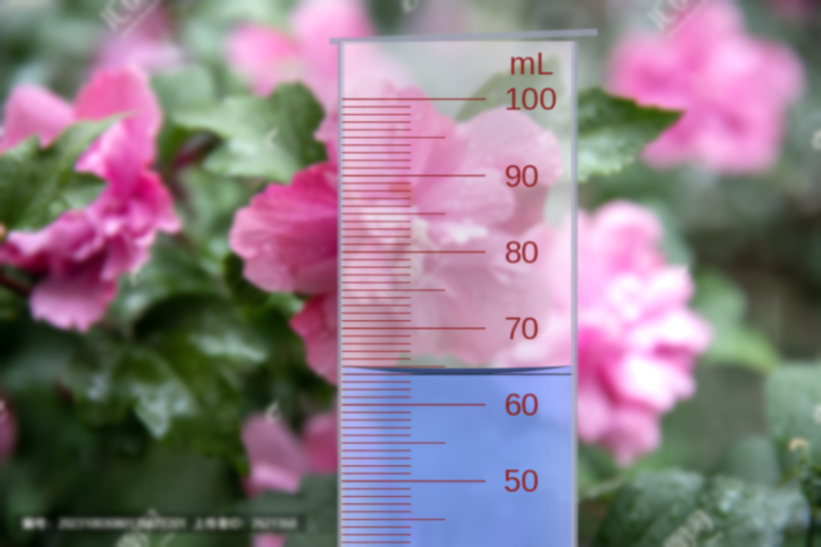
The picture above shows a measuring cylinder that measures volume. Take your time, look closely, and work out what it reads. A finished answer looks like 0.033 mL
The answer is 64 mL
